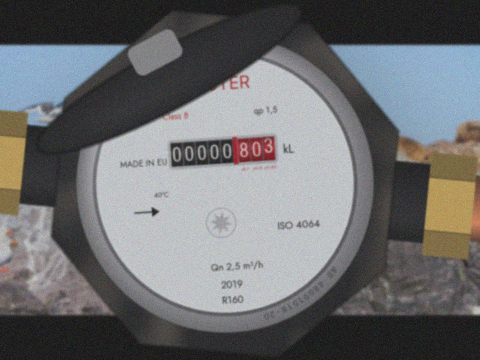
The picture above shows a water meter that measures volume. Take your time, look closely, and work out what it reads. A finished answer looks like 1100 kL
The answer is 0.803 kL
